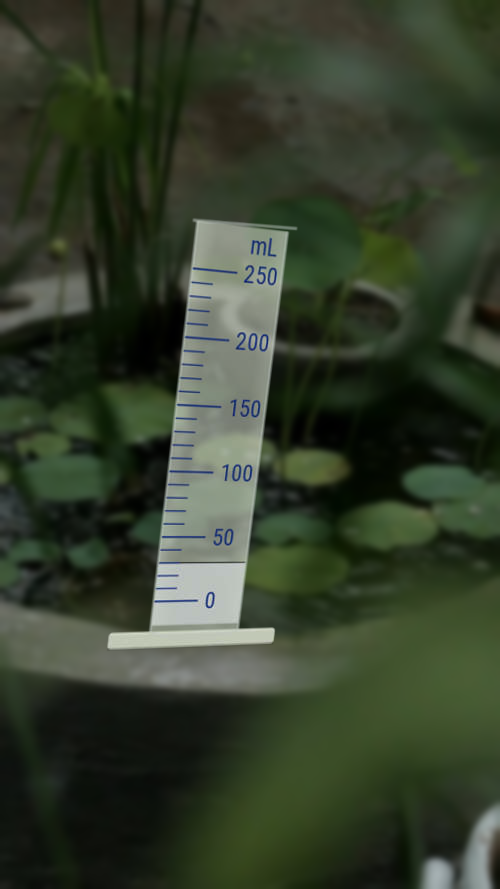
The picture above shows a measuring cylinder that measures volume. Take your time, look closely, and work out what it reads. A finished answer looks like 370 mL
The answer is 30 mL
